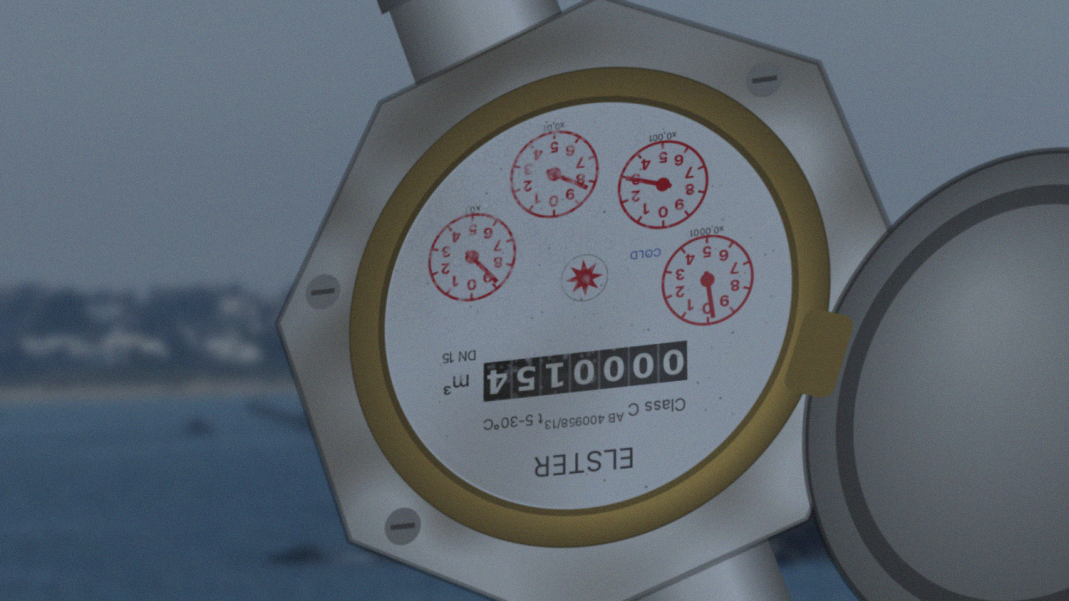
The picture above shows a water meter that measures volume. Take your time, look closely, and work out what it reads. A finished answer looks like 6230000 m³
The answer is 154.8829 m³
